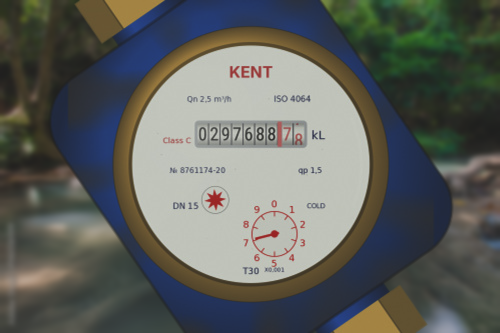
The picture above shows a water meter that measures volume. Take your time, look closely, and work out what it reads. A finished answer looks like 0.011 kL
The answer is 297688.777 kL
